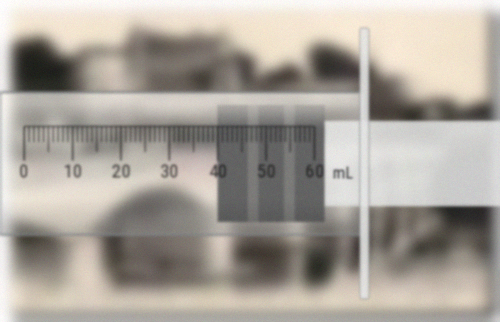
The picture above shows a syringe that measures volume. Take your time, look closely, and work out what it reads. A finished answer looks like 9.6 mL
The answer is 40 mL
